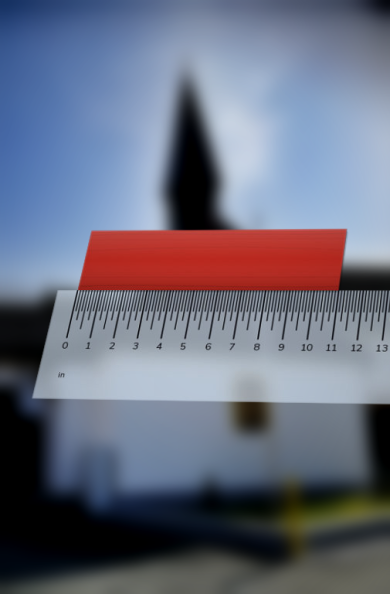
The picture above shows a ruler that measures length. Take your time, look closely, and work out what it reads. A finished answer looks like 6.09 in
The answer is 11 in
